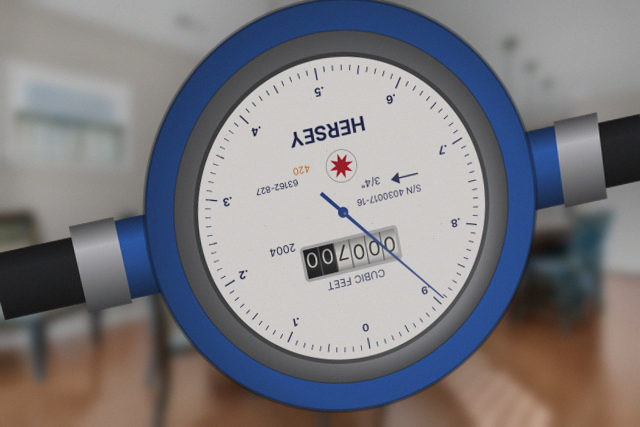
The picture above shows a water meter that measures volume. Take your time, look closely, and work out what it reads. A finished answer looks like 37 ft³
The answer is 699.89 ft³
